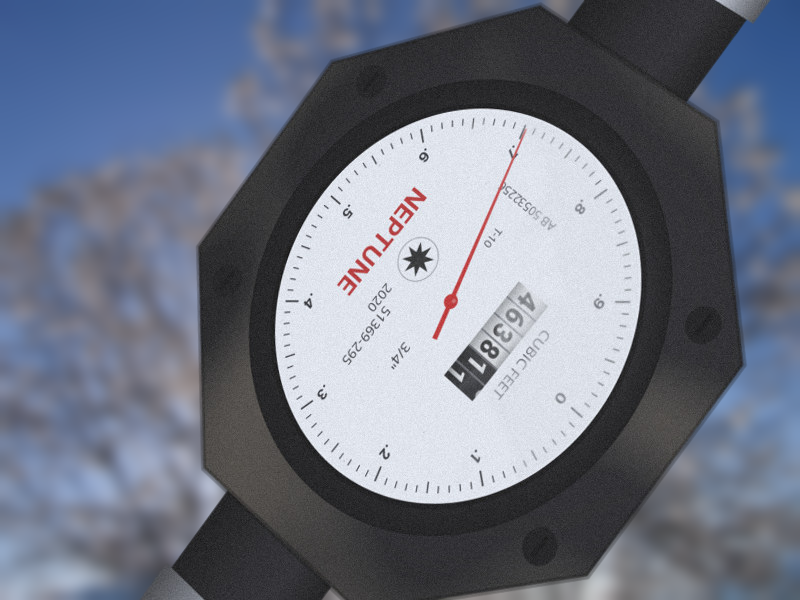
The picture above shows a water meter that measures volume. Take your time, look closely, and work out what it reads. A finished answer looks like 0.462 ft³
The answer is 463810.70 ft³
